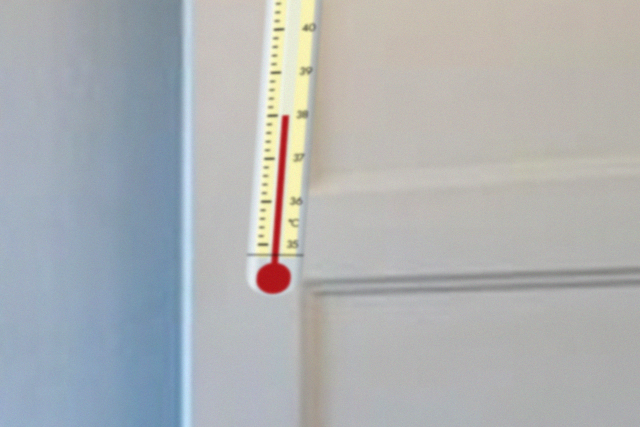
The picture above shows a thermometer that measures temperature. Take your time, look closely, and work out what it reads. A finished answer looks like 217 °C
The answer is 38 °C
